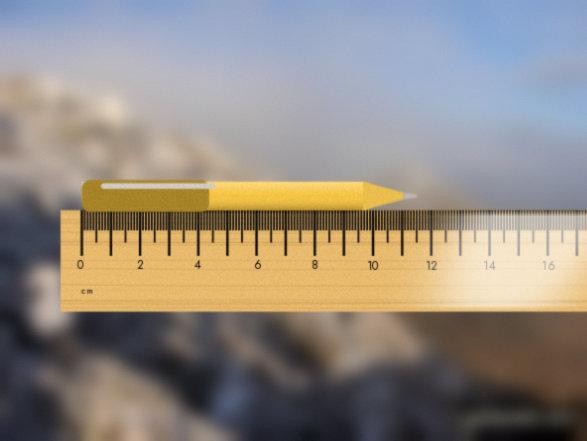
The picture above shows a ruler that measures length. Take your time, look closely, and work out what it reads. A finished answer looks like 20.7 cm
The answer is 11.5 cm
